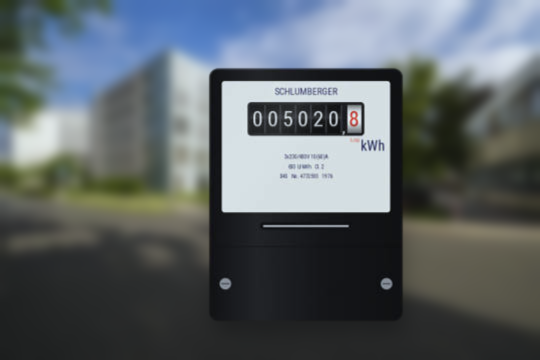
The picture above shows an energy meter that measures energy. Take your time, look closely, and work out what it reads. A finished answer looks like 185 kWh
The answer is 5020.8 kWh
